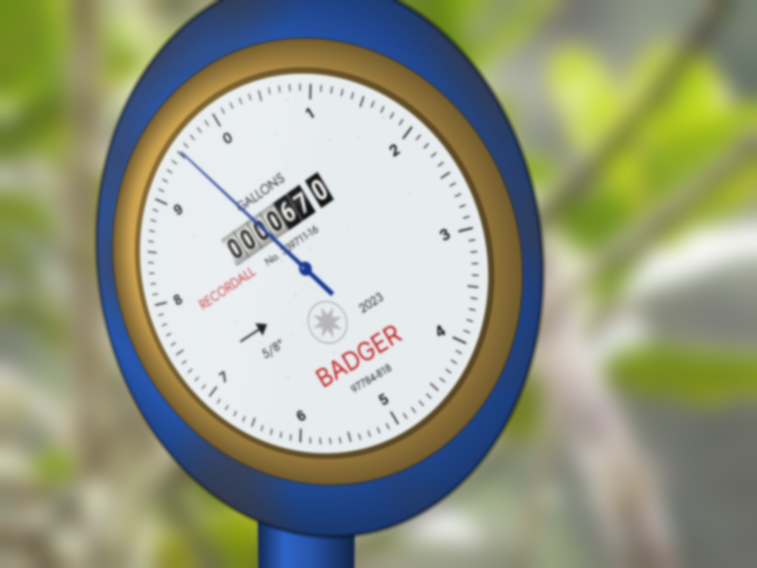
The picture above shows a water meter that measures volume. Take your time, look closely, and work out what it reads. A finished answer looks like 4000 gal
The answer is 669.5 gal
